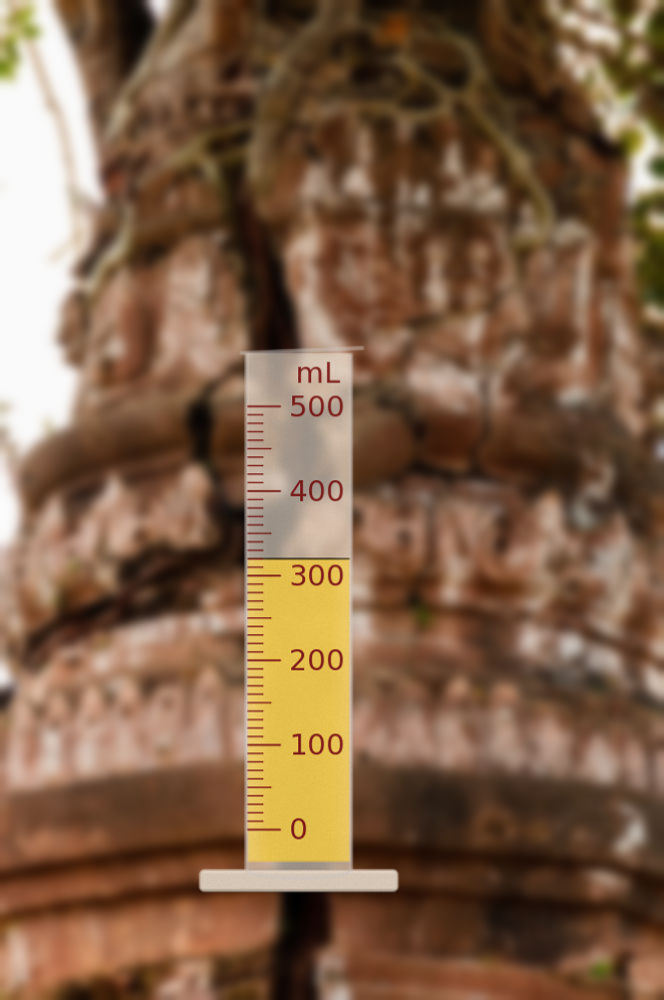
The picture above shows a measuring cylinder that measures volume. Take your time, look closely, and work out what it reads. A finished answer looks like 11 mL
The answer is 320 mL
